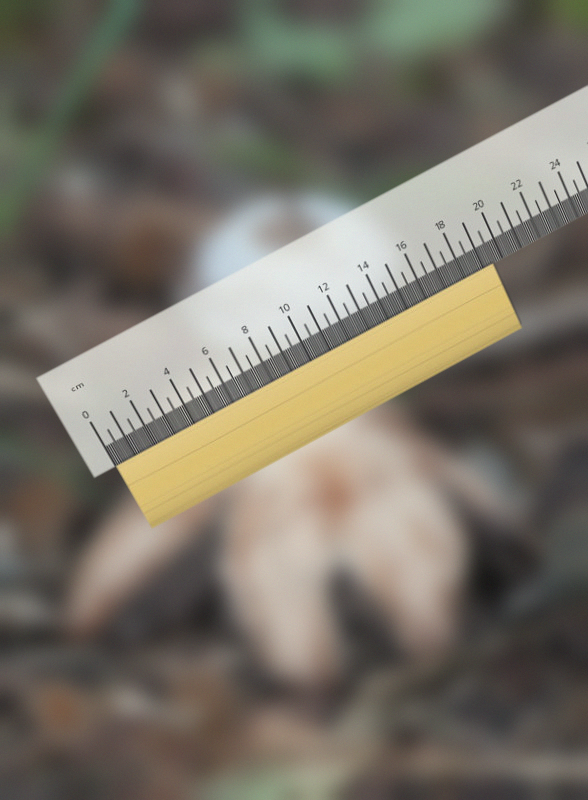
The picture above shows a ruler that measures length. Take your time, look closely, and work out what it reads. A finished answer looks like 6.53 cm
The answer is 19.5 cm
